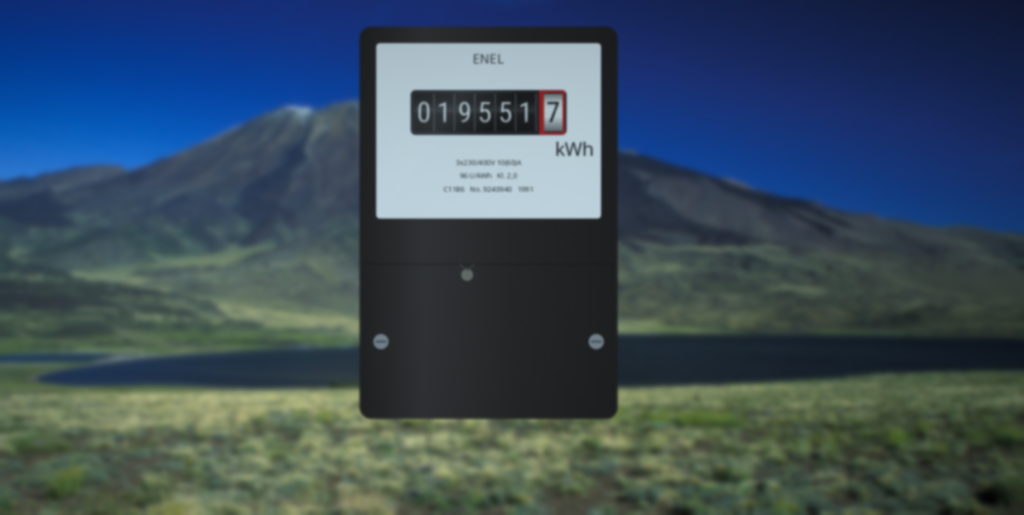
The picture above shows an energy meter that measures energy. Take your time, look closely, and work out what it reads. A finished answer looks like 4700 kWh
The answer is 19551.7 kWh
